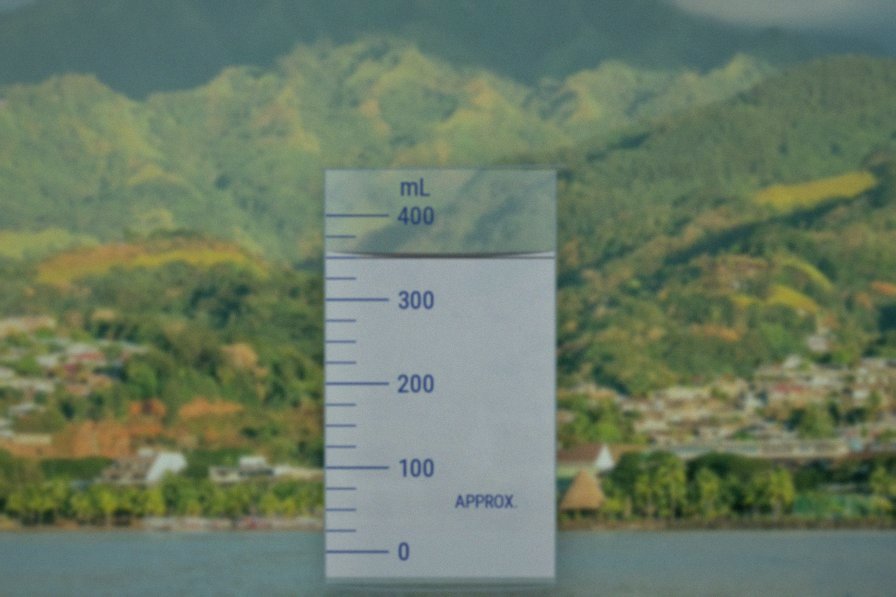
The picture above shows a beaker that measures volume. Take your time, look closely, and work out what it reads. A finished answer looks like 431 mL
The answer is 350 mL
